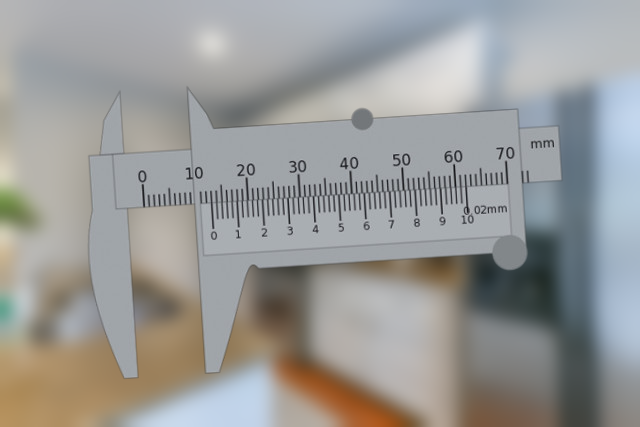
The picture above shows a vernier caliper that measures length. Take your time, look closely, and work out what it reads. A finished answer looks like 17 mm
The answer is 13.0 mm
